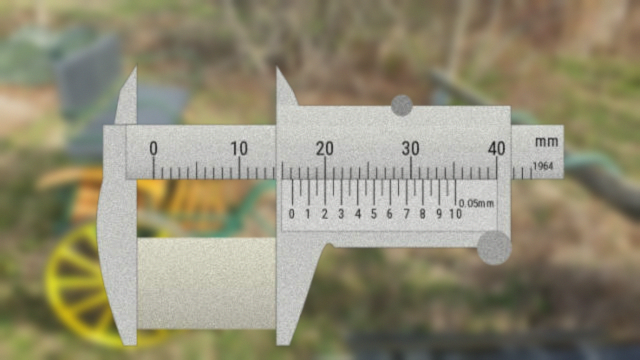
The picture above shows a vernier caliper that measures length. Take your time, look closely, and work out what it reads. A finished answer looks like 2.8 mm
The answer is 16.2 mm
